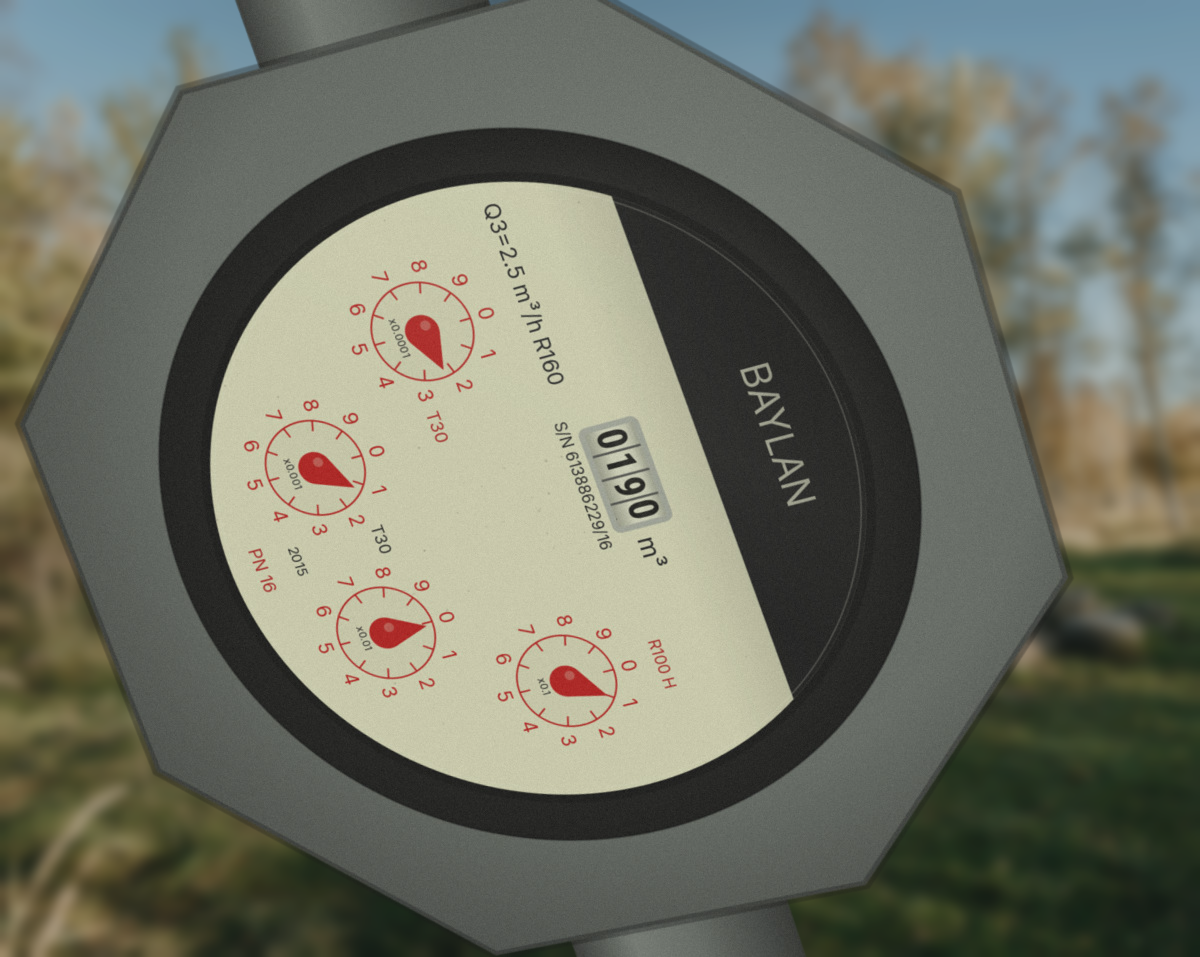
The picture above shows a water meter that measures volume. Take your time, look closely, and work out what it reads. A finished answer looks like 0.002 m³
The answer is 190.1012 m³
